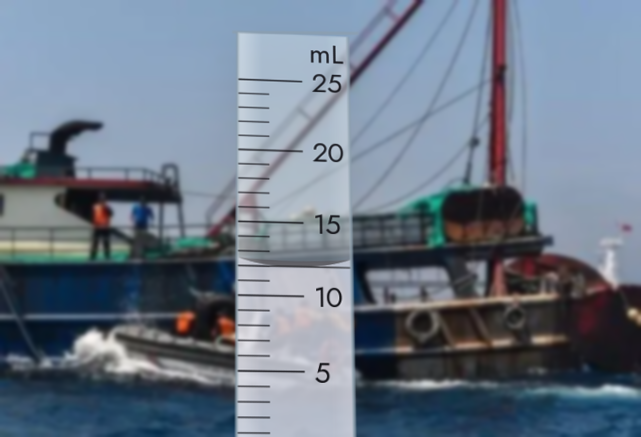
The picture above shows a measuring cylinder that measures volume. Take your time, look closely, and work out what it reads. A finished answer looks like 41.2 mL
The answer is 12 mL
